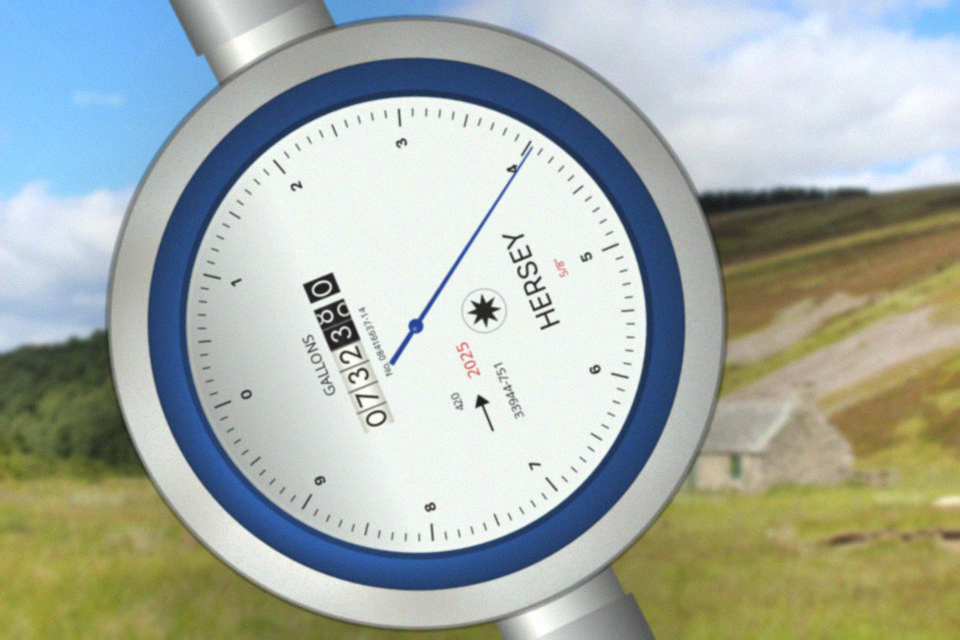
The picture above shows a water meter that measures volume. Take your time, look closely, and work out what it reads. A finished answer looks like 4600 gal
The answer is 732384.0 gal
